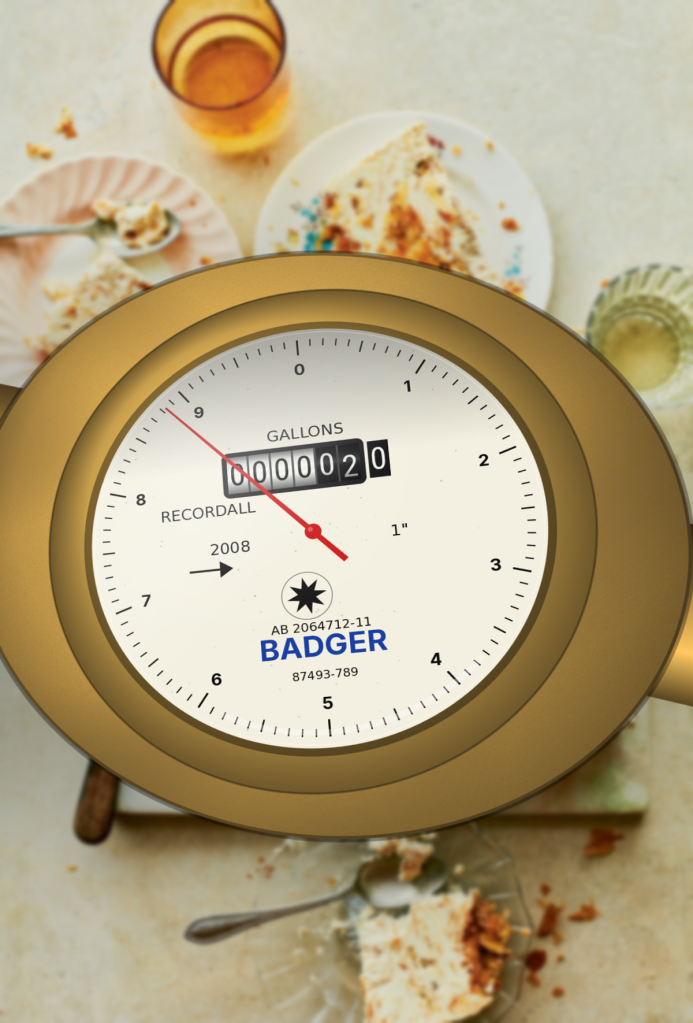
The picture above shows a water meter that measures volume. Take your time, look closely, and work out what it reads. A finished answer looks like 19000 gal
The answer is 18.8 gal
